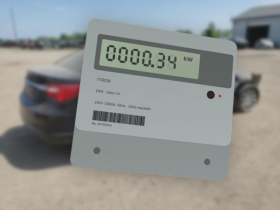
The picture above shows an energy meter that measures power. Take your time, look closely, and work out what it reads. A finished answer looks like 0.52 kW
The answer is 0.34 kW
